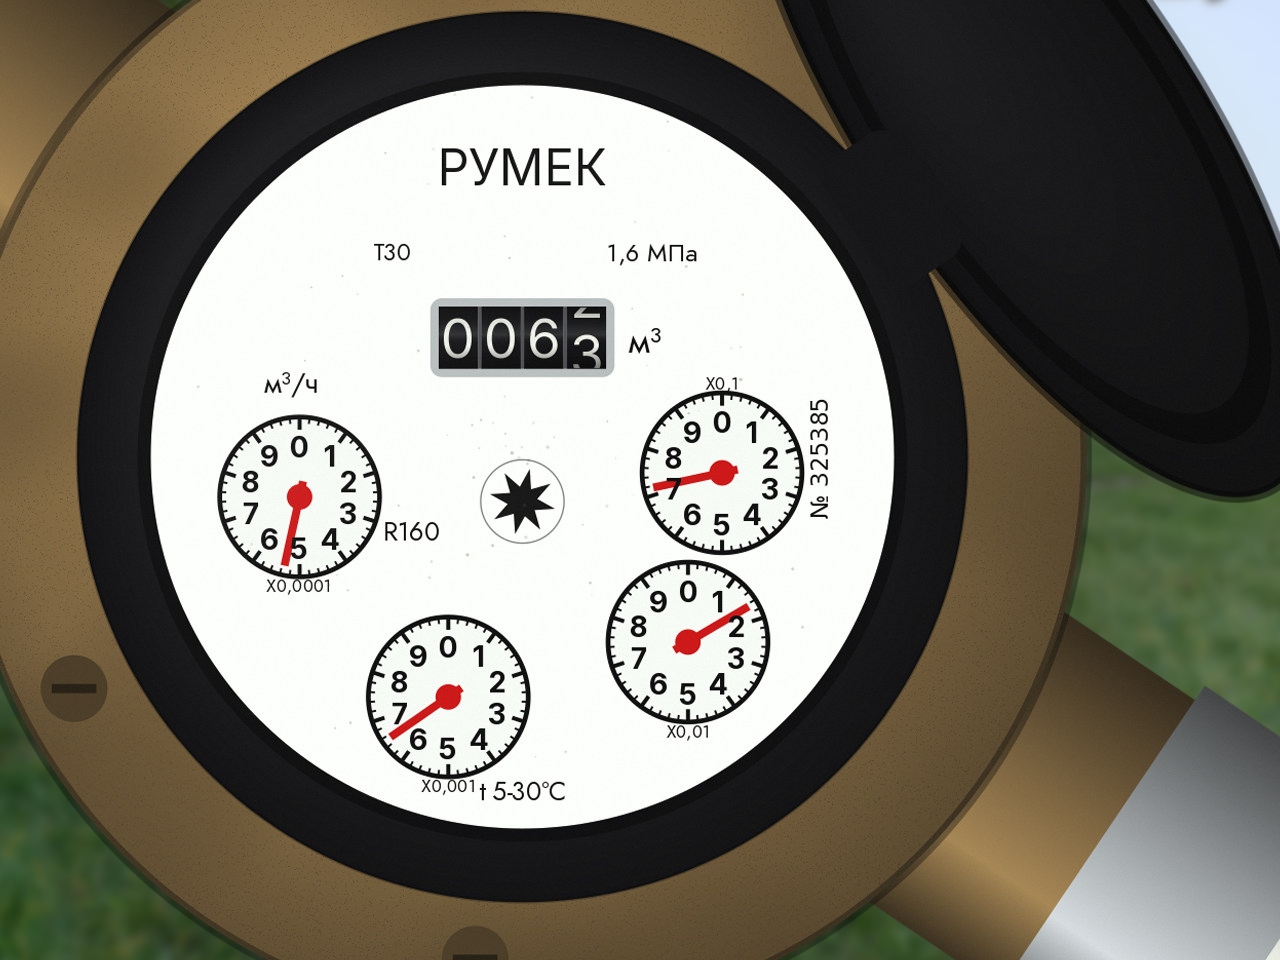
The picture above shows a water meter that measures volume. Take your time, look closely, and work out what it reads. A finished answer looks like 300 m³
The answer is 62.7165 m³
